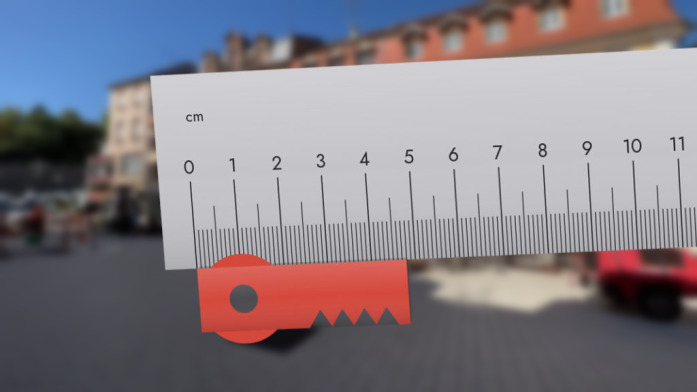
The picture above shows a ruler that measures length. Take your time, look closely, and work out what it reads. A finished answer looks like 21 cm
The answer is 4.8 cm
